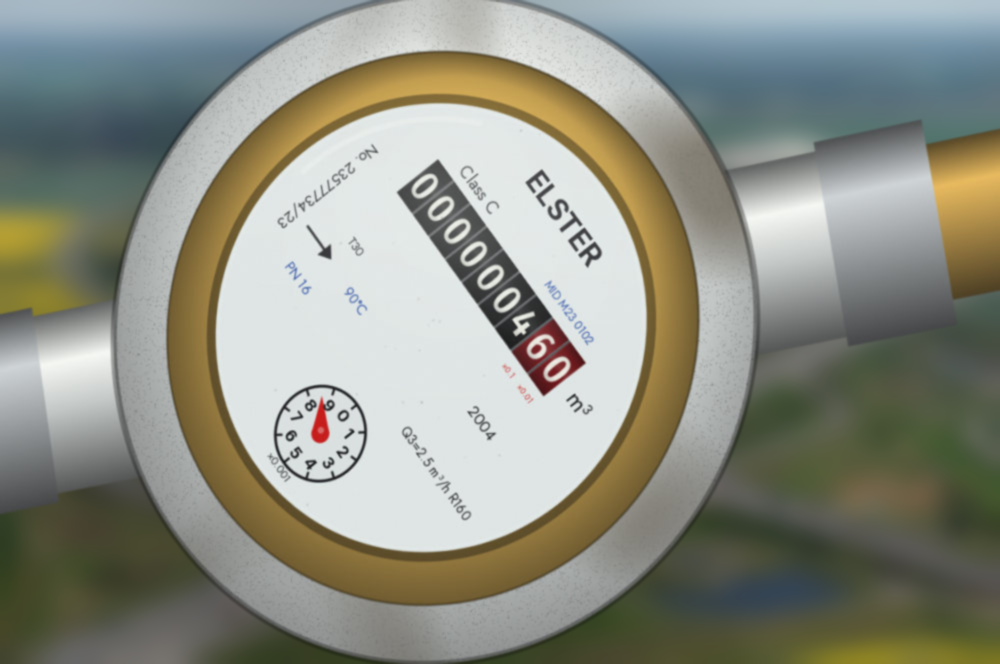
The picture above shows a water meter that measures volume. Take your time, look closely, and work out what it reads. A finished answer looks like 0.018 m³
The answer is 4.608 m³
